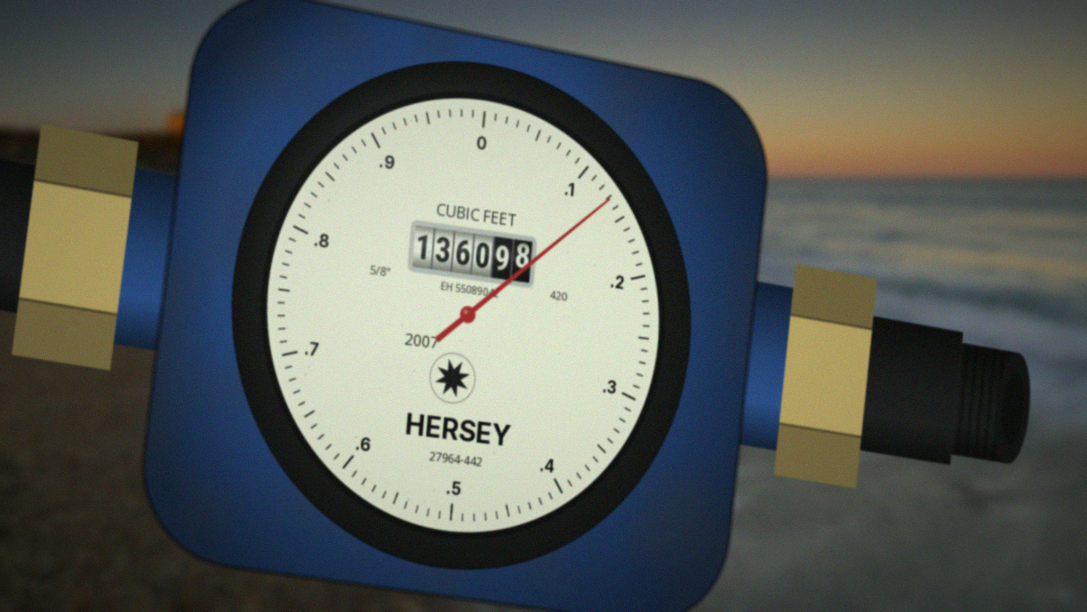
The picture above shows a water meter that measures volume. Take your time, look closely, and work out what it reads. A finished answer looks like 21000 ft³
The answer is 136098.13 ft³
